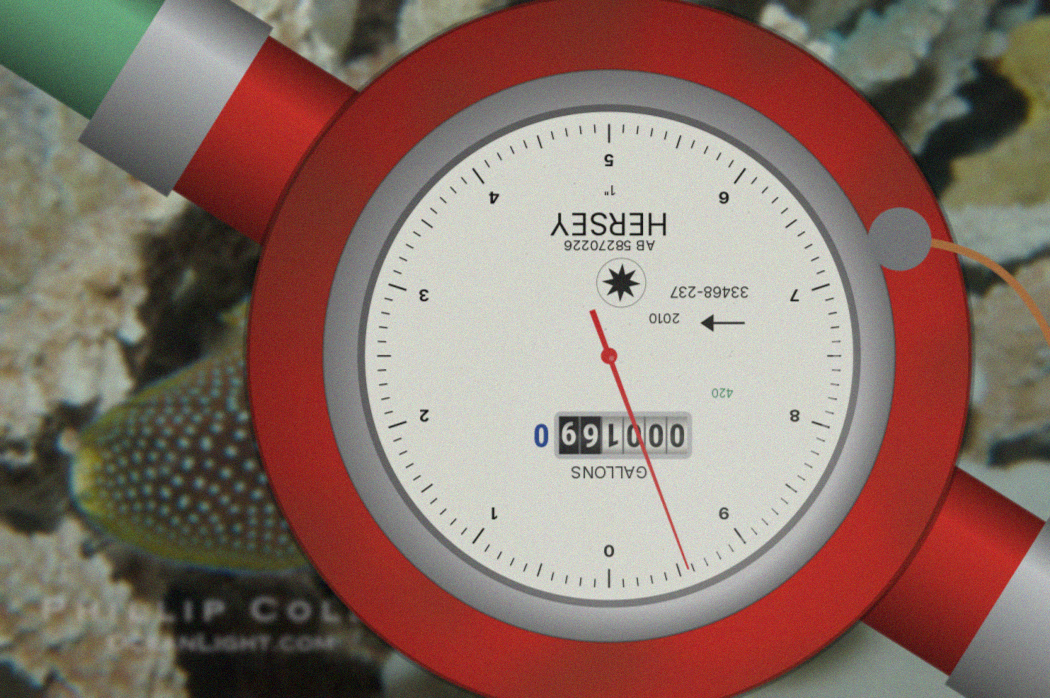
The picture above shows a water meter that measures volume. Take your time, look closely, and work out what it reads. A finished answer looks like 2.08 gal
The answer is 1689.4 gal
